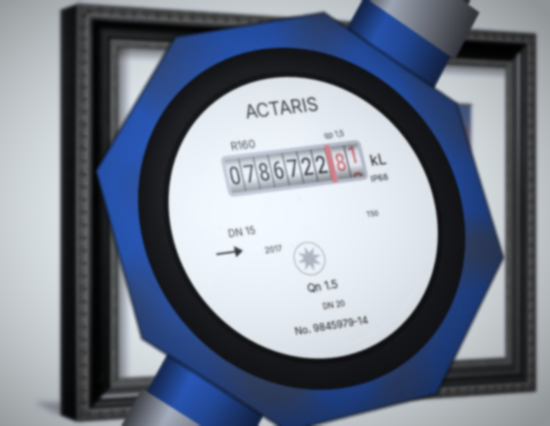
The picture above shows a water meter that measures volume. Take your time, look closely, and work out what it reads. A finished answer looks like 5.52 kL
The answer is 786722.81 kL
